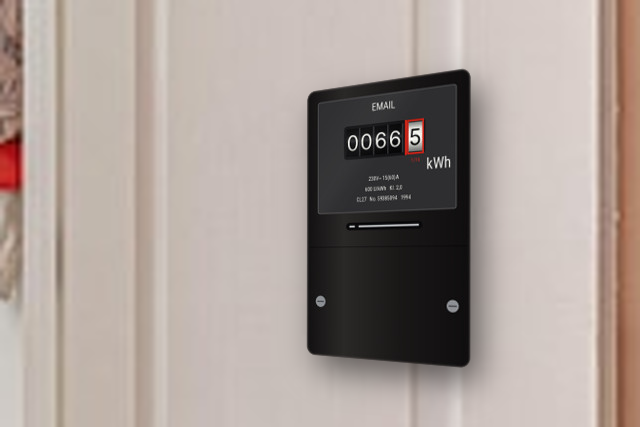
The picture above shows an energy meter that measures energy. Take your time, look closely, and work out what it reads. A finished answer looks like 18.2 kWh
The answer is 66.5 kWh
